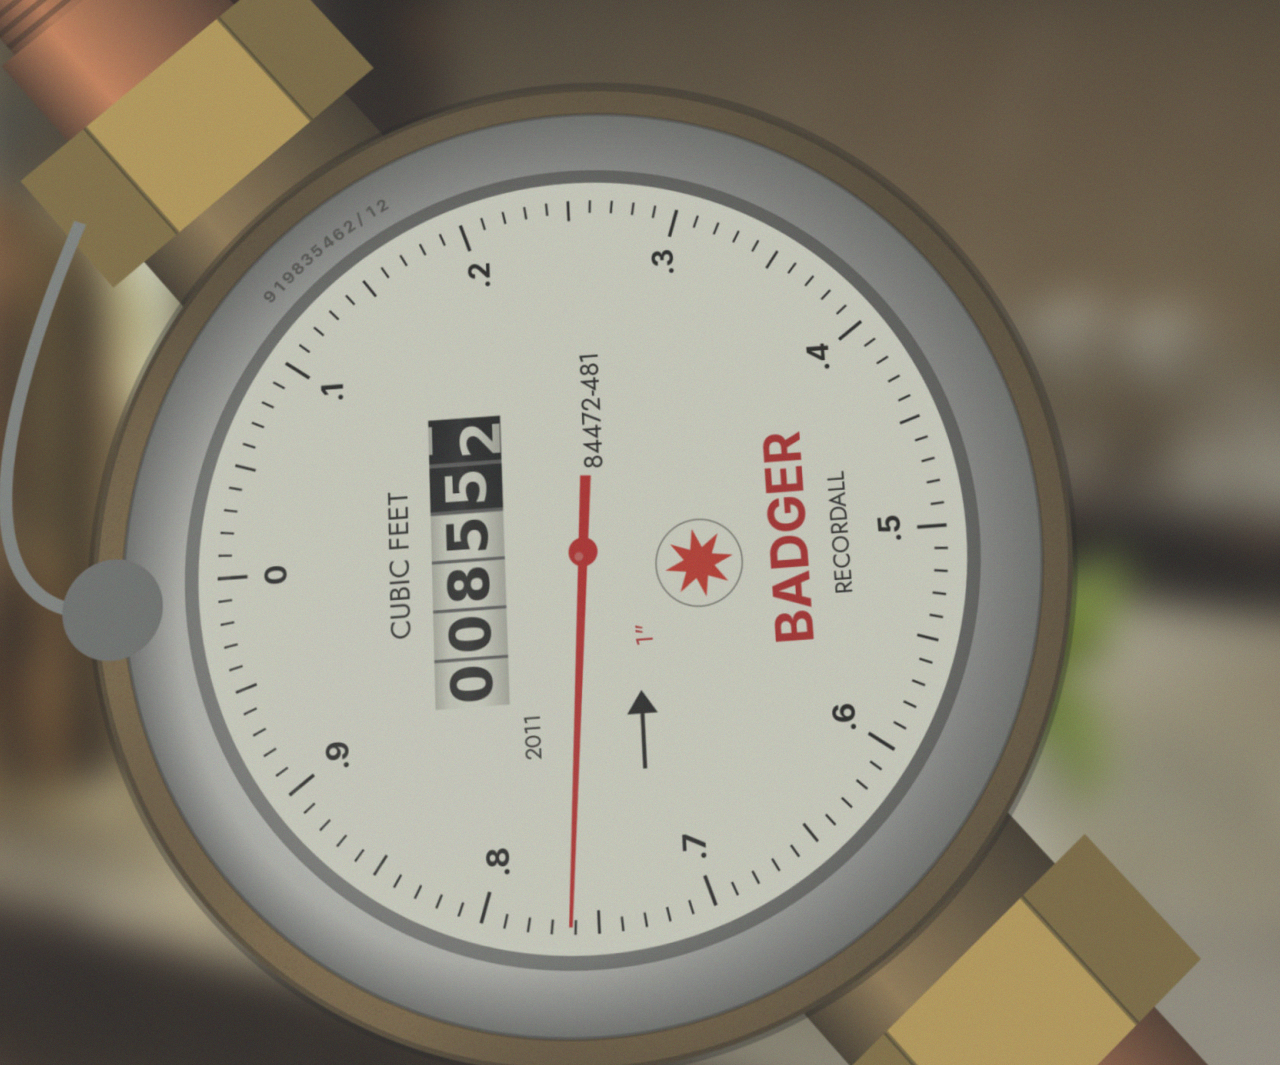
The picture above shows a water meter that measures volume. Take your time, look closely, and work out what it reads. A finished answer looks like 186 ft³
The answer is 8551.76 ft³
